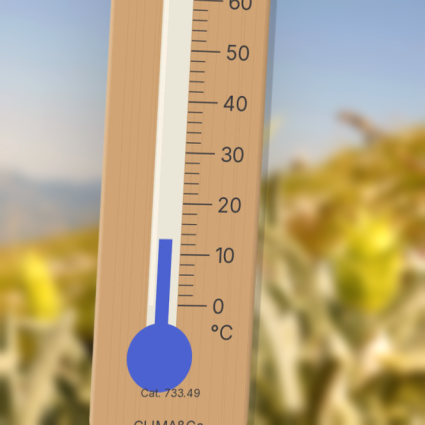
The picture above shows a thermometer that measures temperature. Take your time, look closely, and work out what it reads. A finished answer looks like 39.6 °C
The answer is 13 °C
